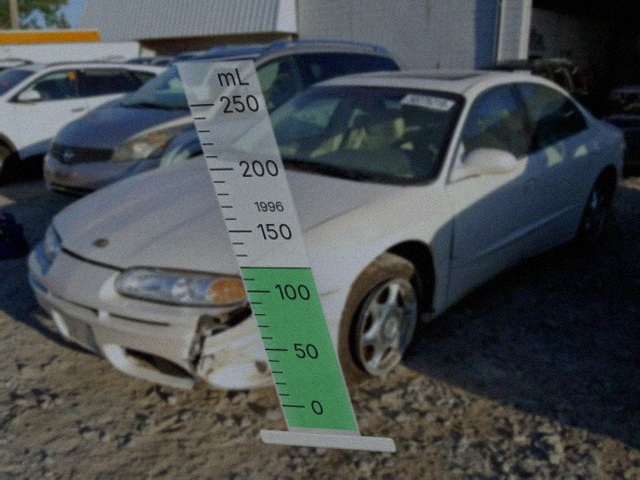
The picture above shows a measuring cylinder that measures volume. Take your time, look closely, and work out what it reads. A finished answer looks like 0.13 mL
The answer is 120 mL
